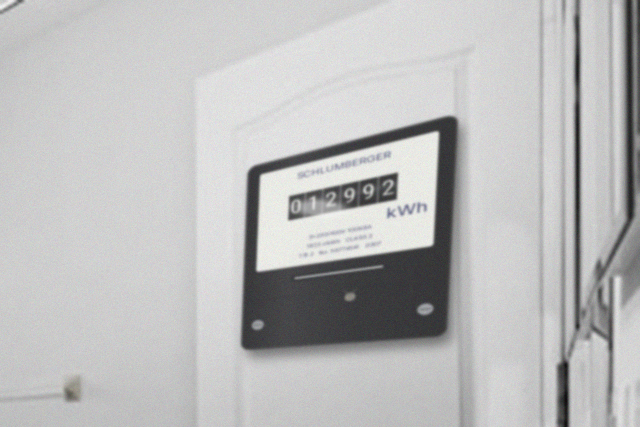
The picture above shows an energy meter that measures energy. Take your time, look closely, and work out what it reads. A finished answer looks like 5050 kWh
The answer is 12992 kWh
